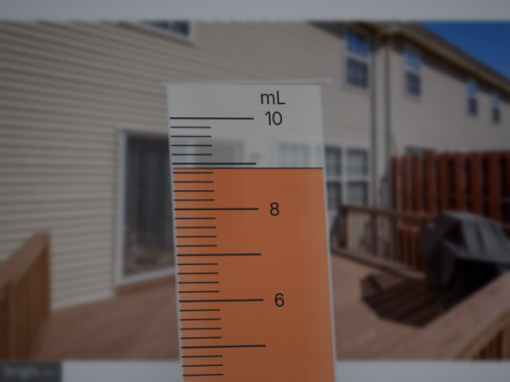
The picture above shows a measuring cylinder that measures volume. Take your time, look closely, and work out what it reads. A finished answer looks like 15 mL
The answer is 8.9 mL
